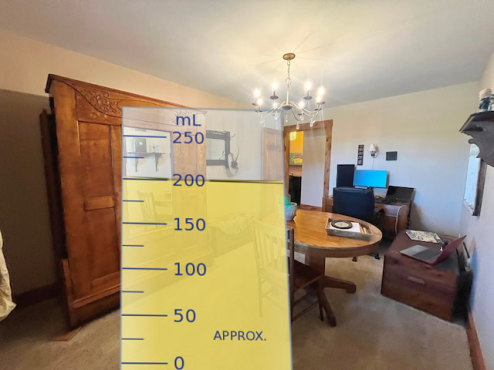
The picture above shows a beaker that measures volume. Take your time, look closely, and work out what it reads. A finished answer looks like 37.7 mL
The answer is 200 mL
